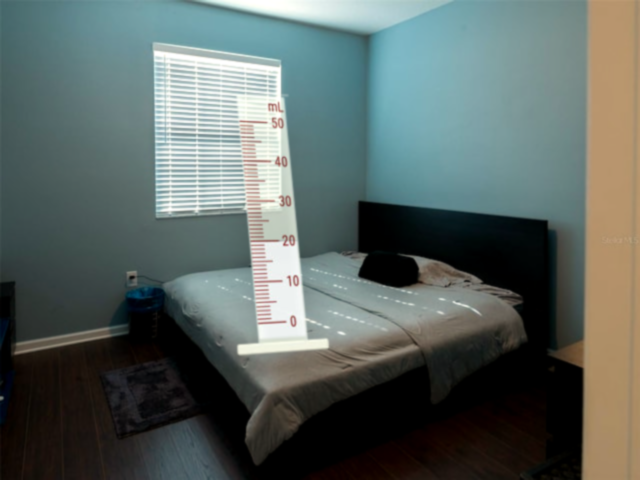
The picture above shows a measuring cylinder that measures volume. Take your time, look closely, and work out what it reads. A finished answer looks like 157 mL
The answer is 20 mL
